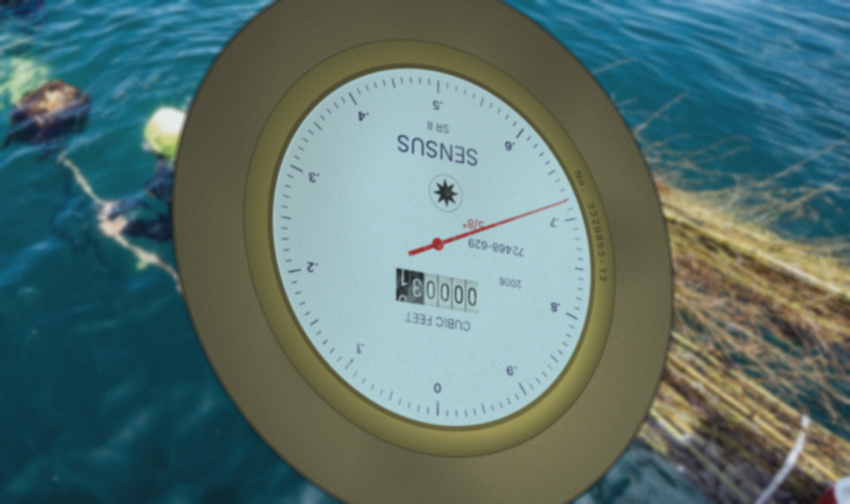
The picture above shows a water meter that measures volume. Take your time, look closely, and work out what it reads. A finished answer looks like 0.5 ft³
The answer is 30.68 ft³
